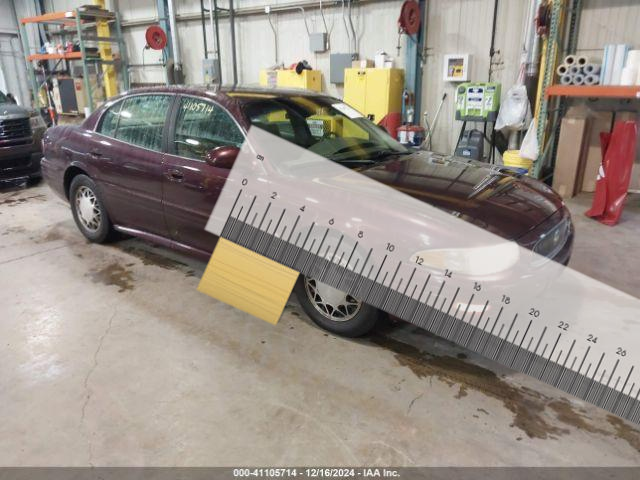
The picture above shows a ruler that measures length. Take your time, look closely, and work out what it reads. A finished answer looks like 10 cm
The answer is 5.5 cm
